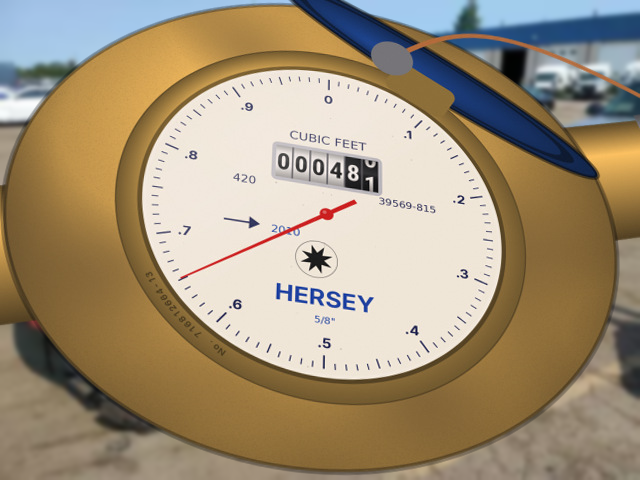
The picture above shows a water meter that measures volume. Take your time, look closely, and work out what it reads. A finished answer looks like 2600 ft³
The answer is 480.65 ft³
